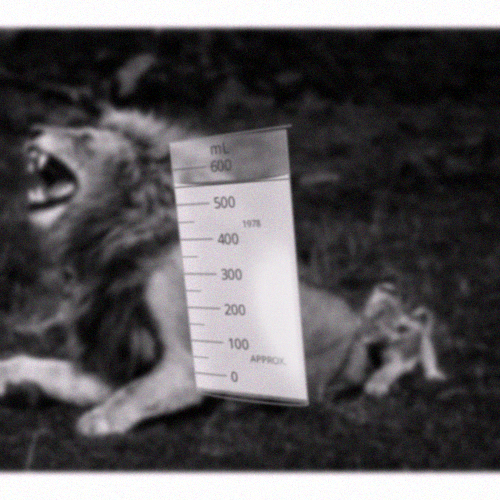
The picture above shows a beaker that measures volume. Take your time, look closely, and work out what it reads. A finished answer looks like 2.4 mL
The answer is 550 mL
